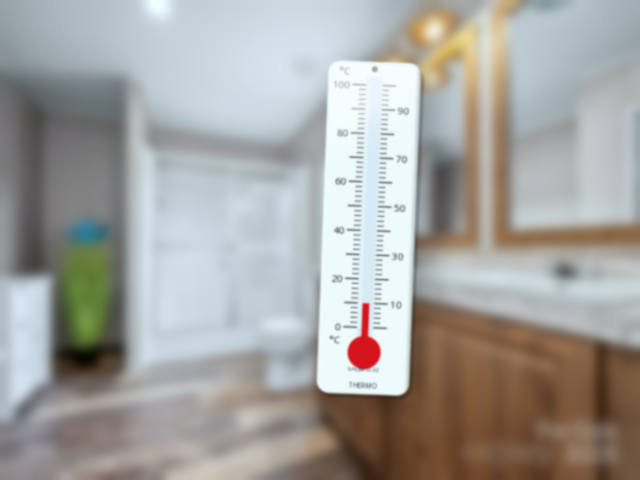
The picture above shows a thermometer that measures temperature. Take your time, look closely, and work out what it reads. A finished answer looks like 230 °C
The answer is 10 °C
